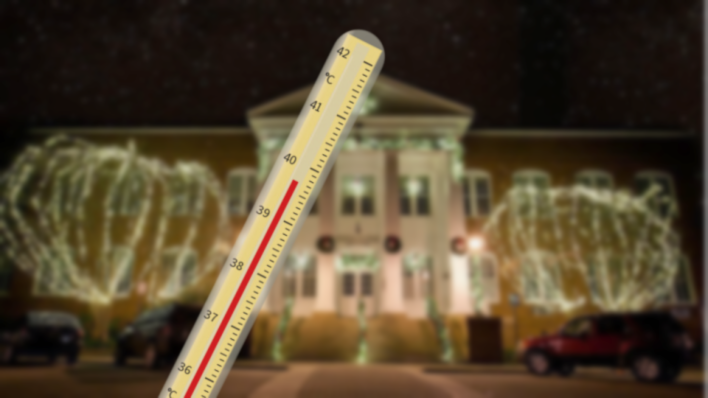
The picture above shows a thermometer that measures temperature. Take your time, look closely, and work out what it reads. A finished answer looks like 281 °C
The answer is 39.7 °C
